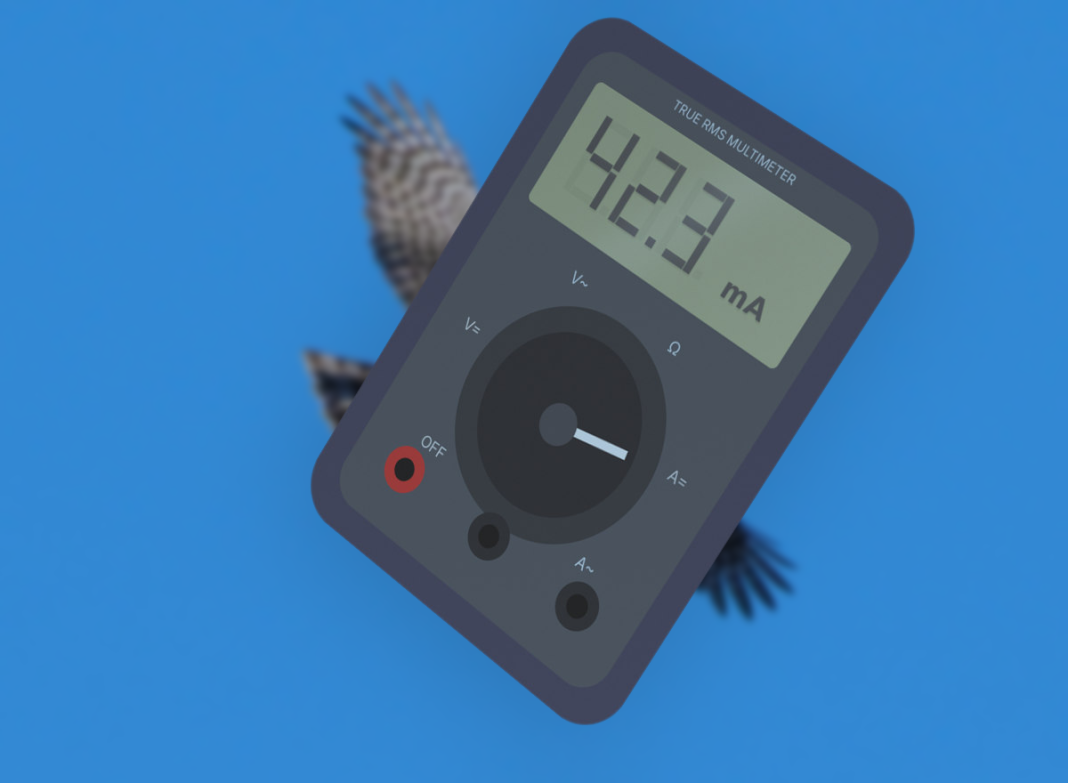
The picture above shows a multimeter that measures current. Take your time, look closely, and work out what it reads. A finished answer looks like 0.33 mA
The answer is 42.3 mA
